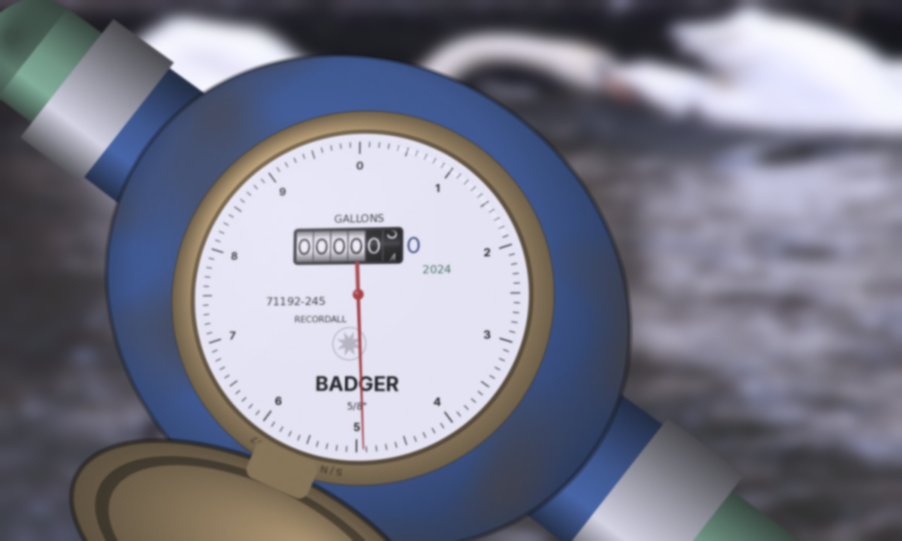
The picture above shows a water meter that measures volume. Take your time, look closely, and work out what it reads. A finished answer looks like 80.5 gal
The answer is 34.9 gal
